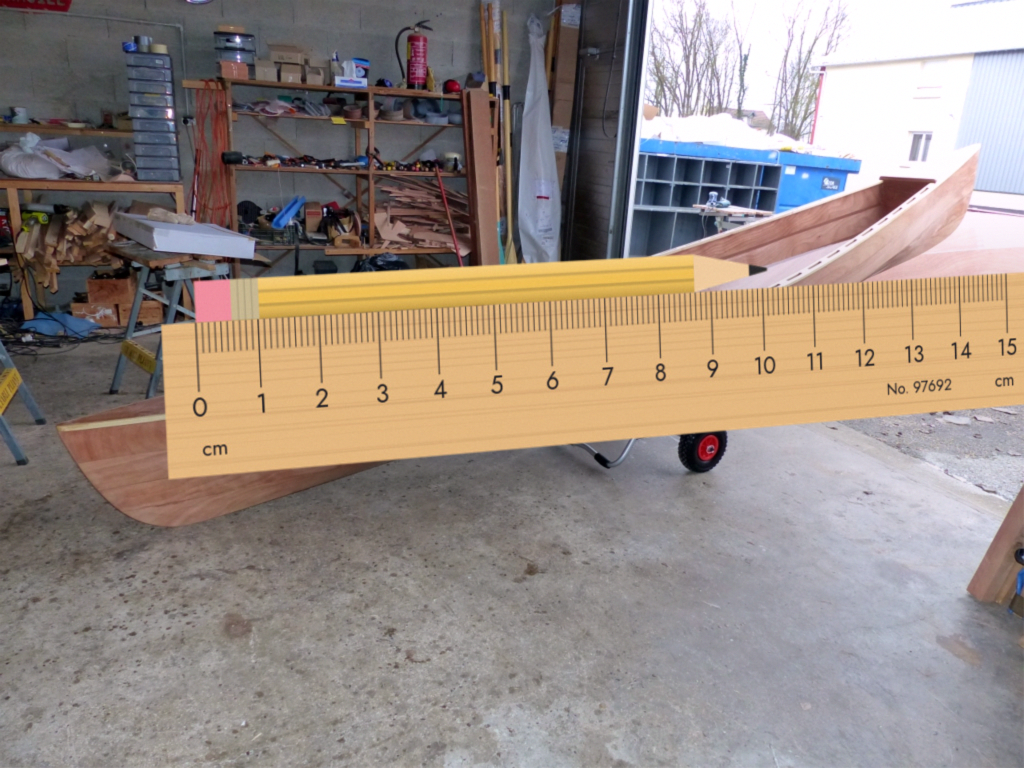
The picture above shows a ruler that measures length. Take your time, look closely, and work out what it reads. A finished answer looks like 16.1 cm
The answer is 10.1 cm
